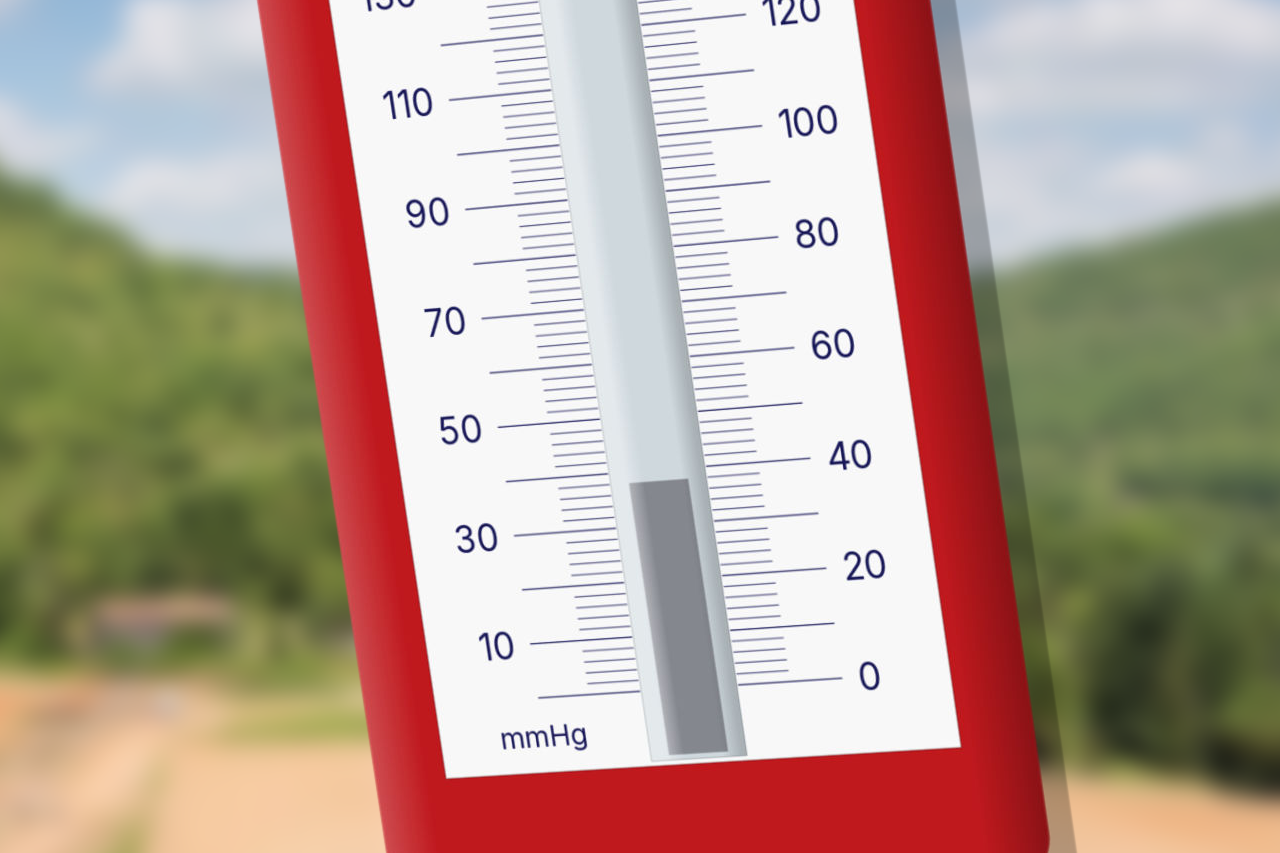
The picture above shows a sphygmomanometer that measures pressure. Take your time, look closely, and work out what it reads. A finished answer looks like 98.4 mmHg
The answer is 38 mmHg
